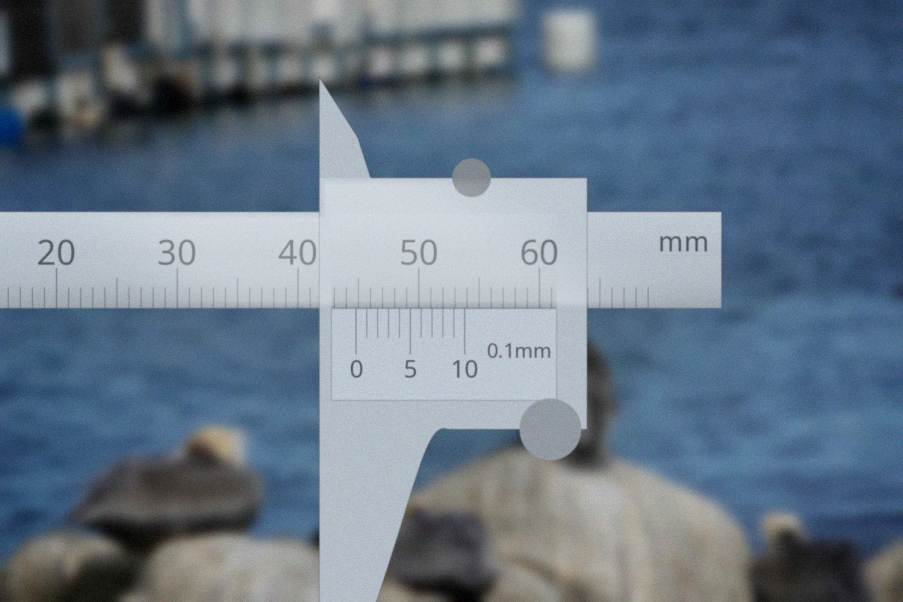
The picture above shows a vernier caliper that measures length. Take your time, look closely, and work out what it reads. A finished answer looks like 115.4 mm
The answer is 44.8 mm
